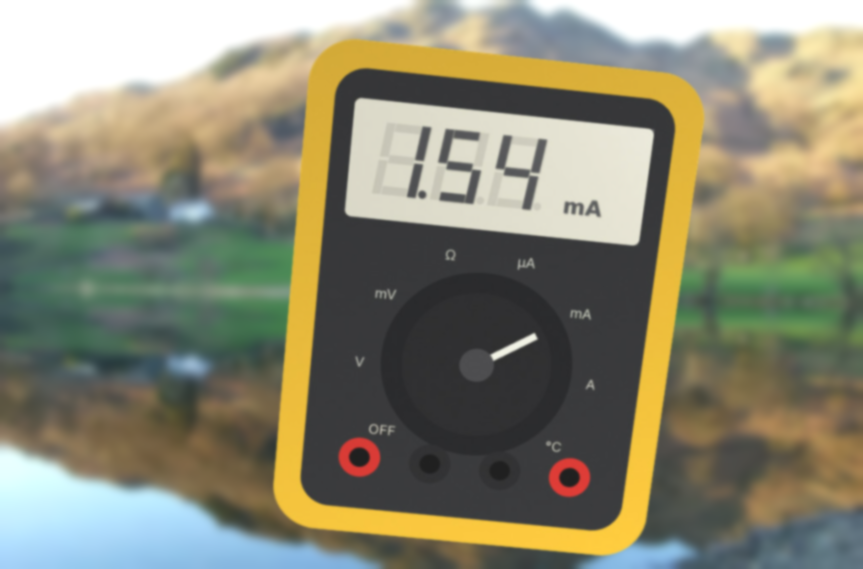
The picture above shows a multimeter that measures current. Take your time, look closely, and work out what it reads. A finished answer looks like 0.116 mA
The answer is 1.54 mA
